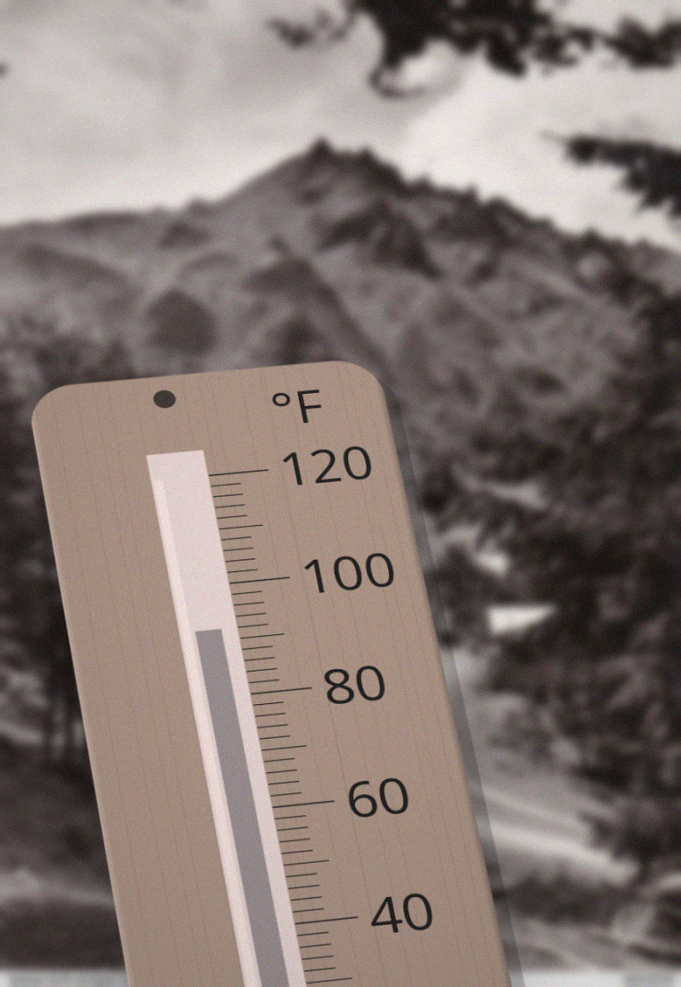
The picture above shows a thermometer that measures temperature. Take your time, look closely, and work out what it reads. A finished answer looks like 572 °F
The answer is 92 °F
